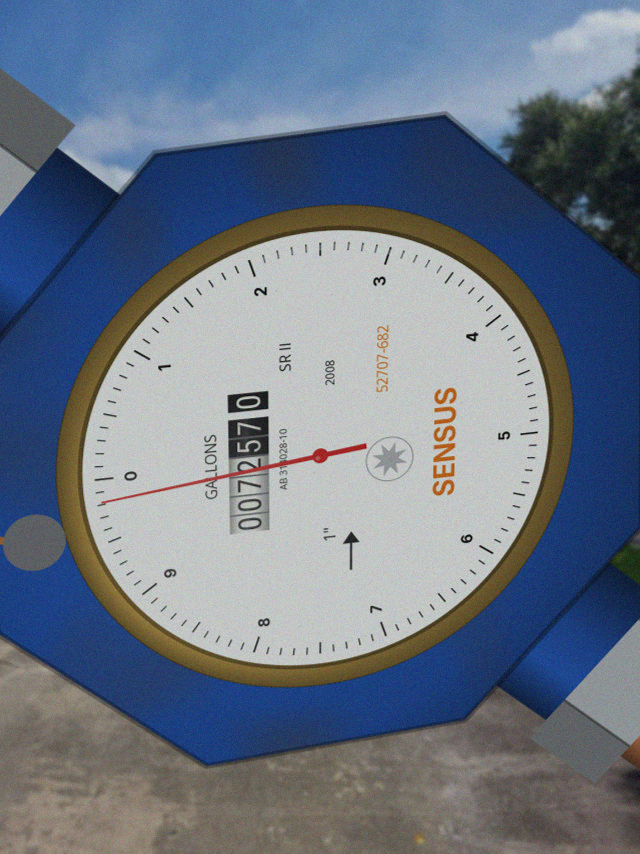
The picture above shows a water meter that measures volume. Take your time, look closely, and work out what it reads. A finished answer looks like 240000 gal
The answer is 72569.8 gal
